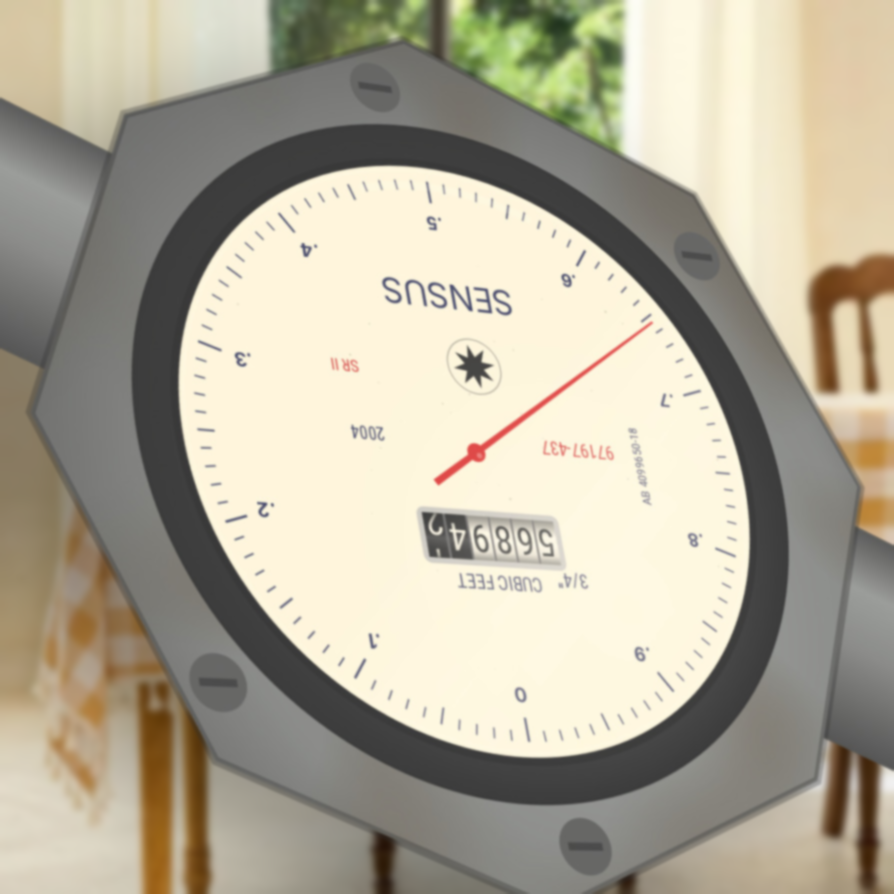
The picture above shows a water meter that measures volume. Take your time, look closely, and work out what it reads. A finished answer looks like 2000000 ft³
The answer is 568941.65 ft³
